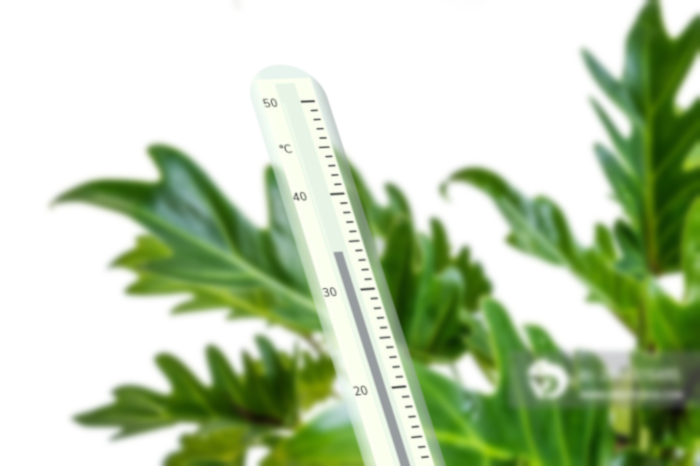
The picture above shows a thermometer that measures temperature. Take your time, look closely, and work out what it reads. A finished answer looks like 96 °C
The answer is 34 °C
